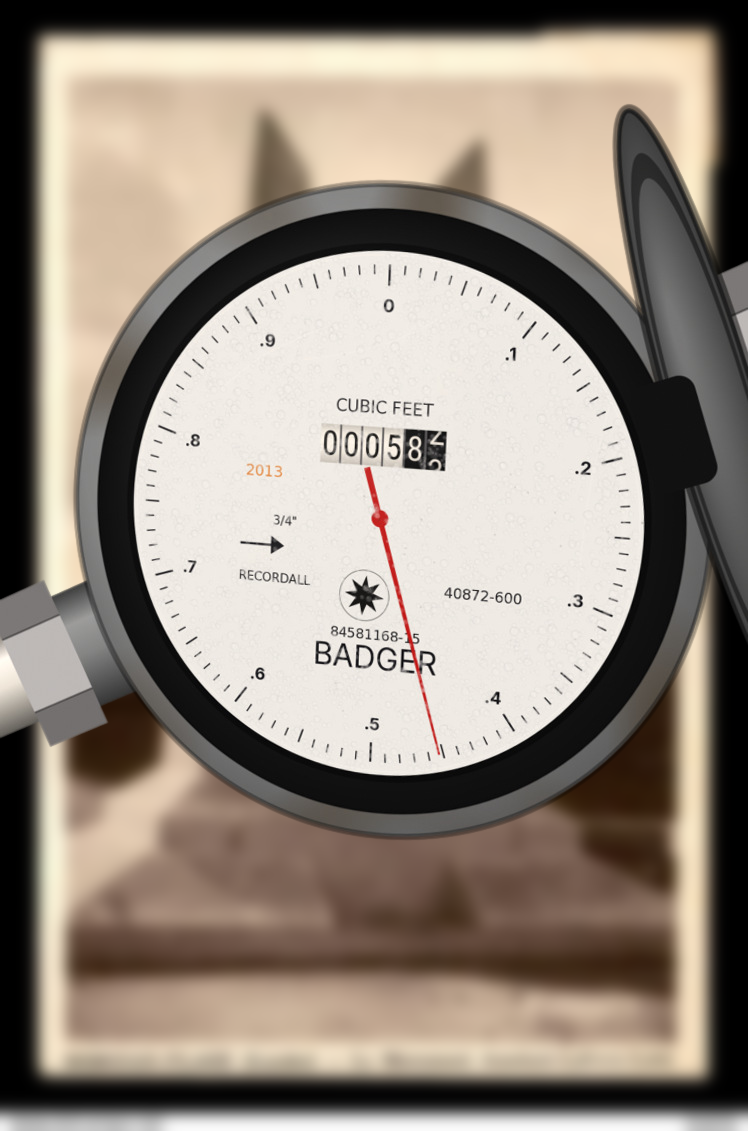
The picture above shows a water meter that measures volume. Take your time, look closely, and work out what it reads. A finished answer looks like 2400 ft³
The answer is 582.45 ft³
